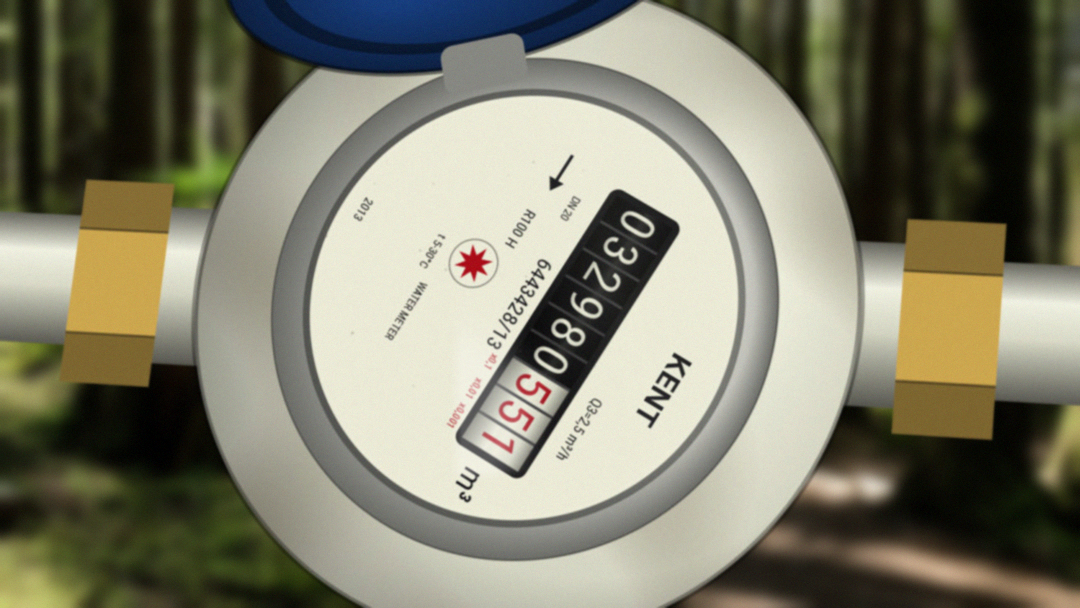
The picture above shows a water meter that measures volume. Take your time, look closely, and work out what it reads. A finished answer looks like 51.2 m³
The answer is 32980.551 m³
